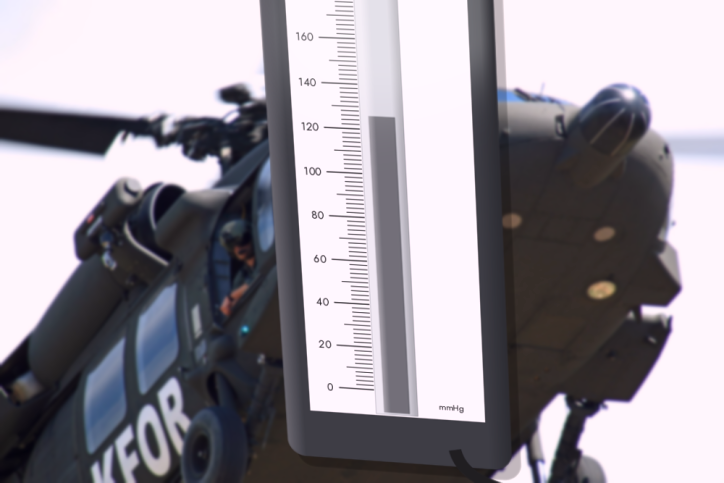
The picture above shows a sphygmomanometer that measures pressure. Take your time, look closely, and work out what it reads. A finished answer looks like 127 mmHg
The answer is 126 mmHg
